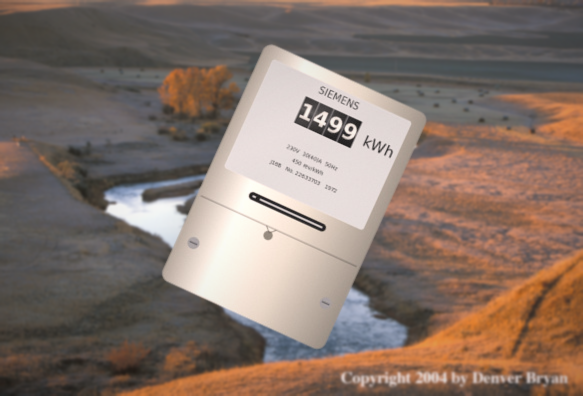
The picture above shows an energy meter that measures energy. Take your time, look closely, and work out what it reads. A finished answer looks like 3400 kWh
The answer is 1499 kWh
